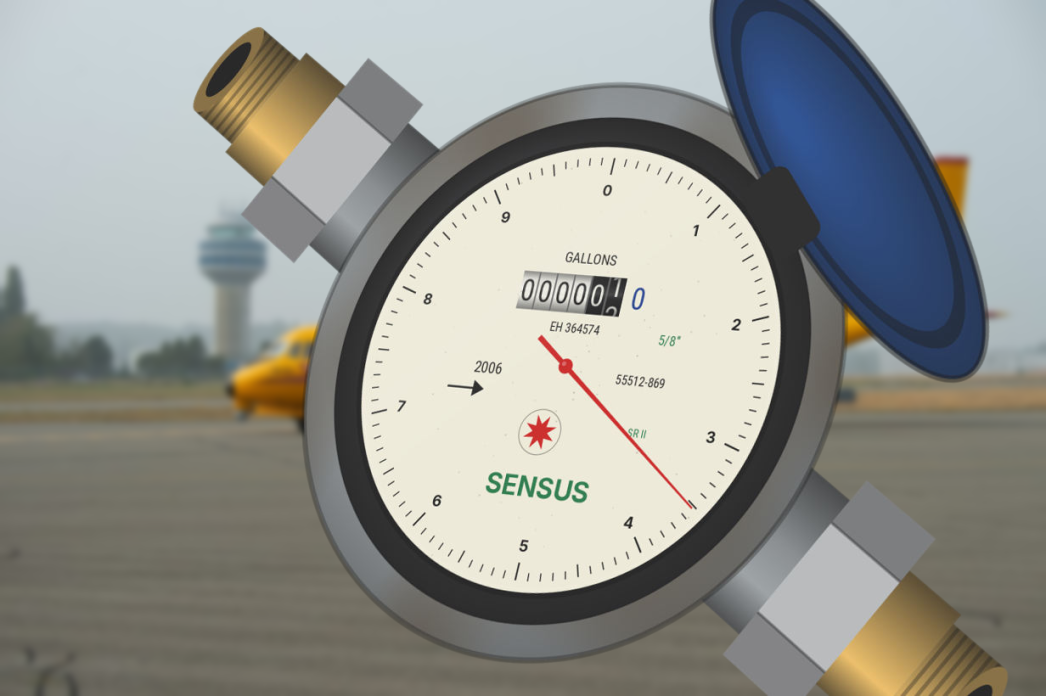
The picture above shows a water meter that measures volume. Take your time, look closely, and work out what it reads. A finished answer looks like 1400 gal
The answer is 13.5 gal
